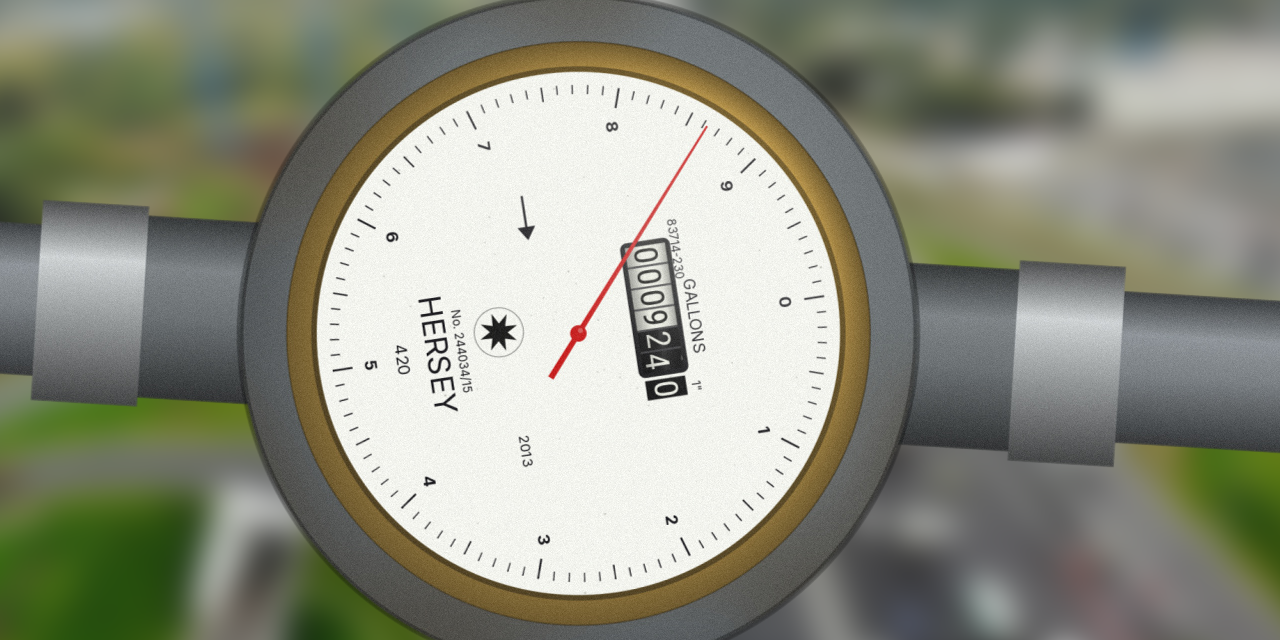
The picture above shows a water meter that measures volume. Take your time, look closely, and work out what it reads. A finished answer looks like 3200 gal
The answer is 9238.6 gal
